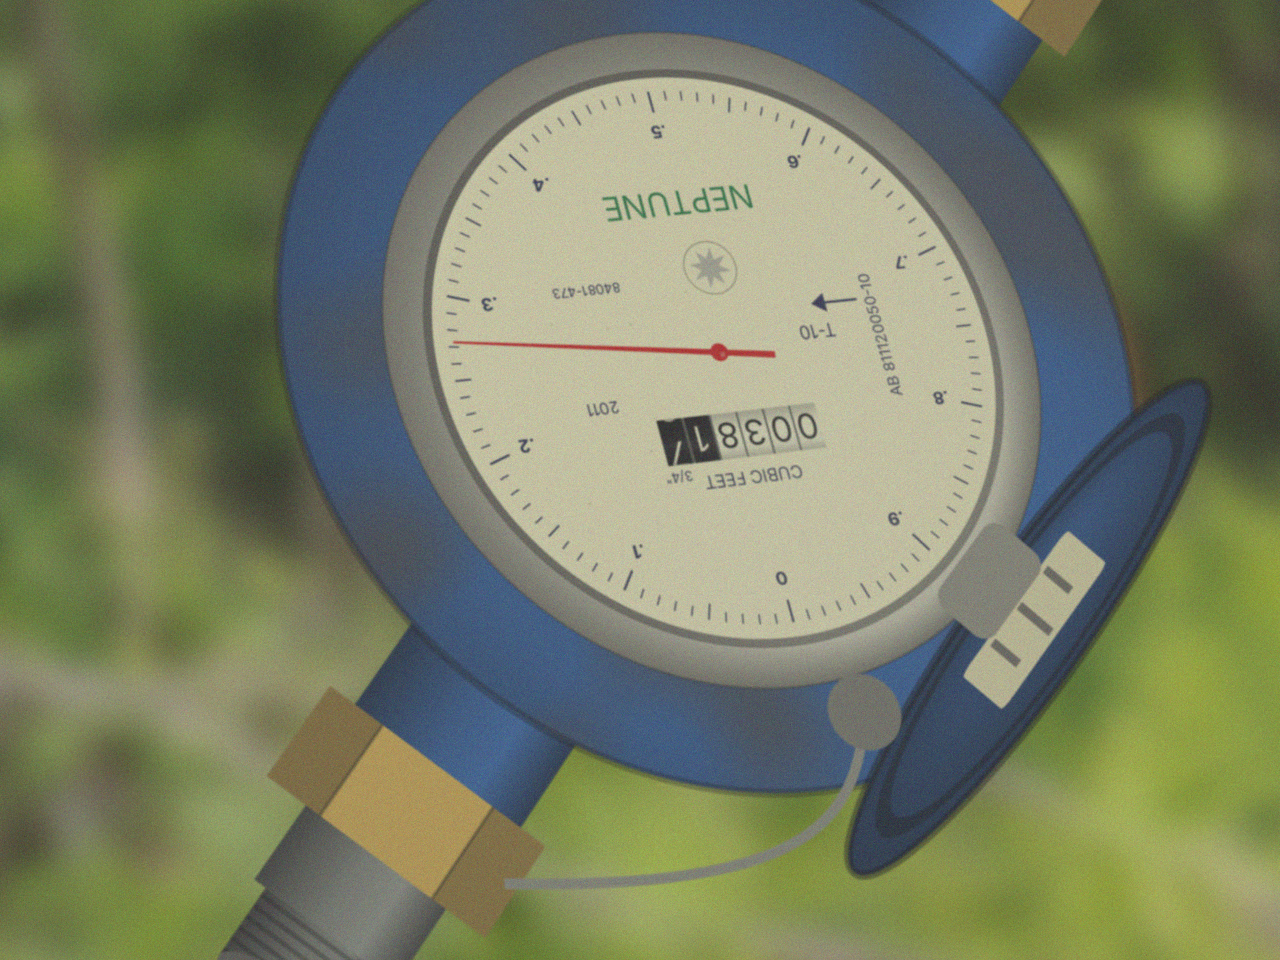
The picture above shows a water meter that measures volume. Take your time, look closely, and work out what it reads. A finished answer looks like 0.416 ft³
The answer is 3817.27 ft³
